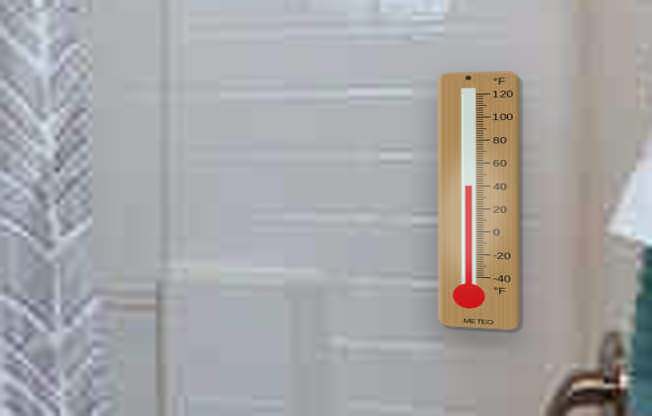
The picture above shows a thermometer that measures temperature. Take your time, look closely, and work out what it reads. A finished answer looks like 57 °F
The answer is 40 °F
